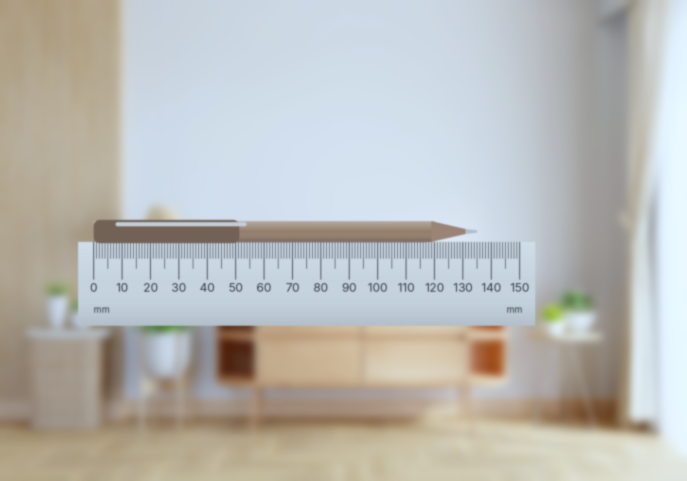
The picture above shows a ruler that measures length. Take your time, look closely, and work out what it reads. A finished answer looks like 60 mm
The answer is 135 mm
